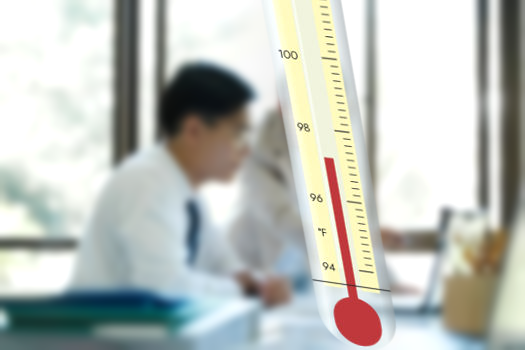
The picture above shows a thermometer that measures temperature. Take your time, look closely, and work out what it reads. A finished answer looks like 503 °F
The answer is 97.2 °F
